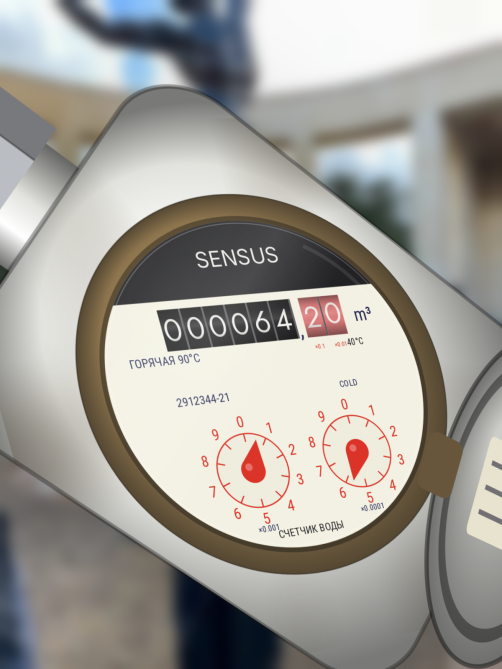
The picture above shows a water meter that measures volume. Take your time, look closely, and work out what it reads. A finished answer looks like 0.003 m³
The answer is 64.2005 m³
